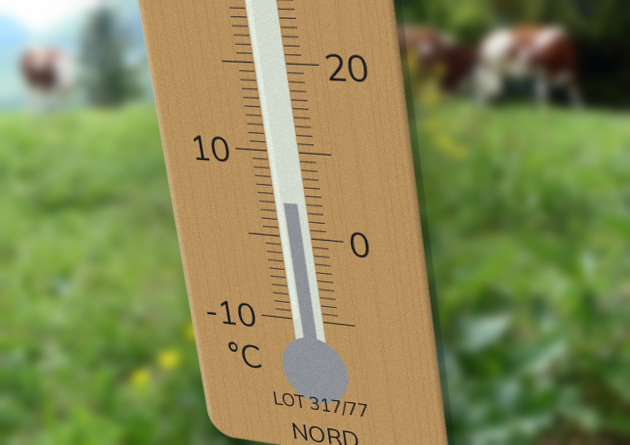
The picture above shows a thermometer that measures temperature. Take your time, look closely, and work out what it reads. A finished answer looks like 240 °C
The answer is 4 °C
